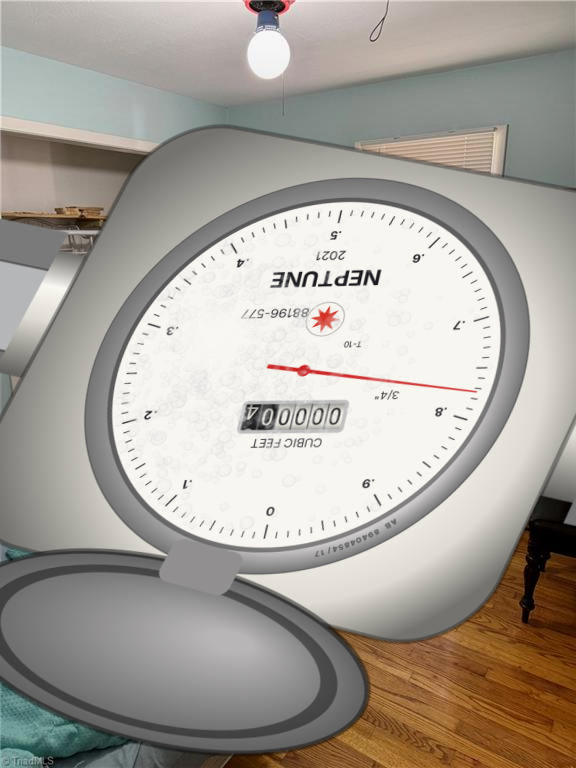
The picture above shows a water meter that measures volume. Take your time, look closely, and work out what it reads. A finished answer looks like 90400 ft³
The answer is 3.77 ft³
